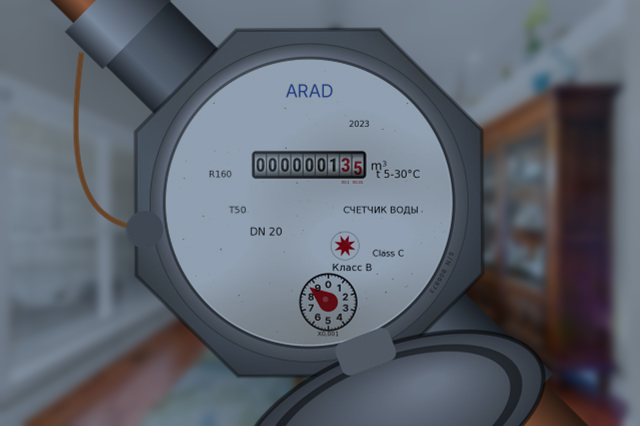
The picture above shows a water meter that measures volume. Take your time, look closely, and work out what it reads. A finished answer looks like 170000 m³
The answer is 1.348 m³
